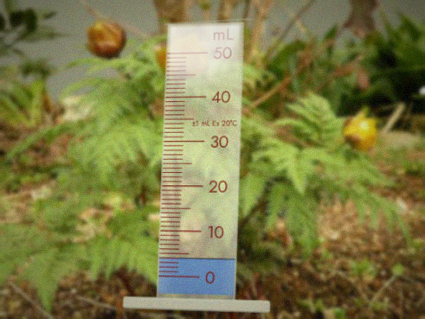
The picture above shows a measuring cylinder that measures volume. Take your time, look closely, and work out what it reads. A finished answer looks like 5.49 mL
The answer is 4 mL
